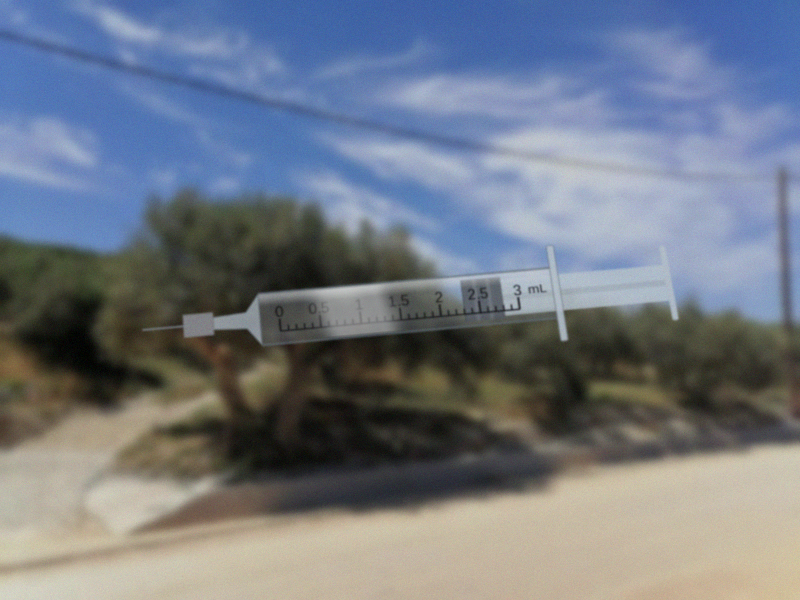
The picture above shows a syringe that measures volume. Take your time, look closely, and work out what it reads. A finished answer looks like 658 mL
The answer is 2.3 mL
